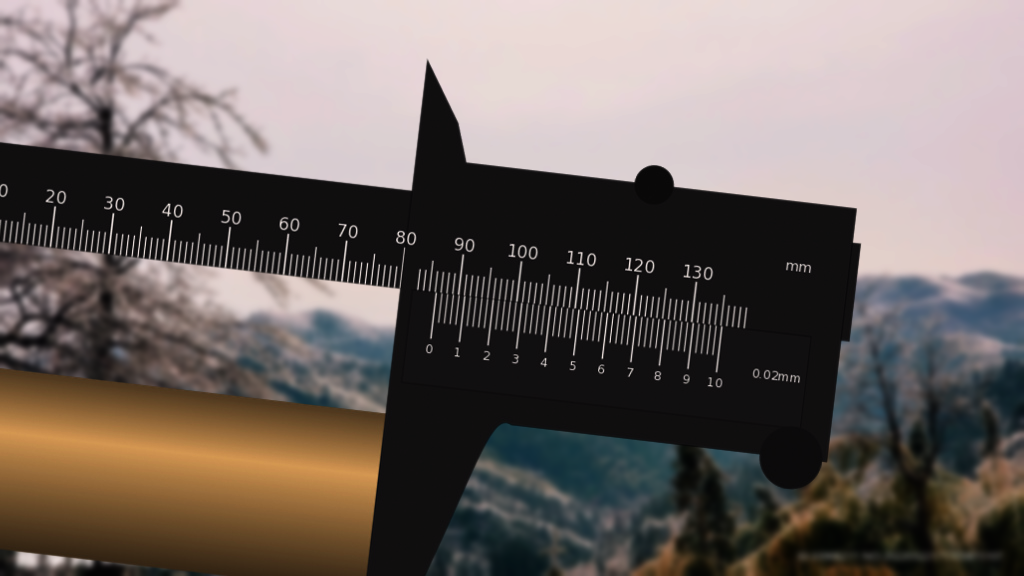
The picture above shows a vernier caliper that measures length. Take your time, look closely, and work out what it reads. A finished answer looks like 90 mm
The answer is 86.2 mm
